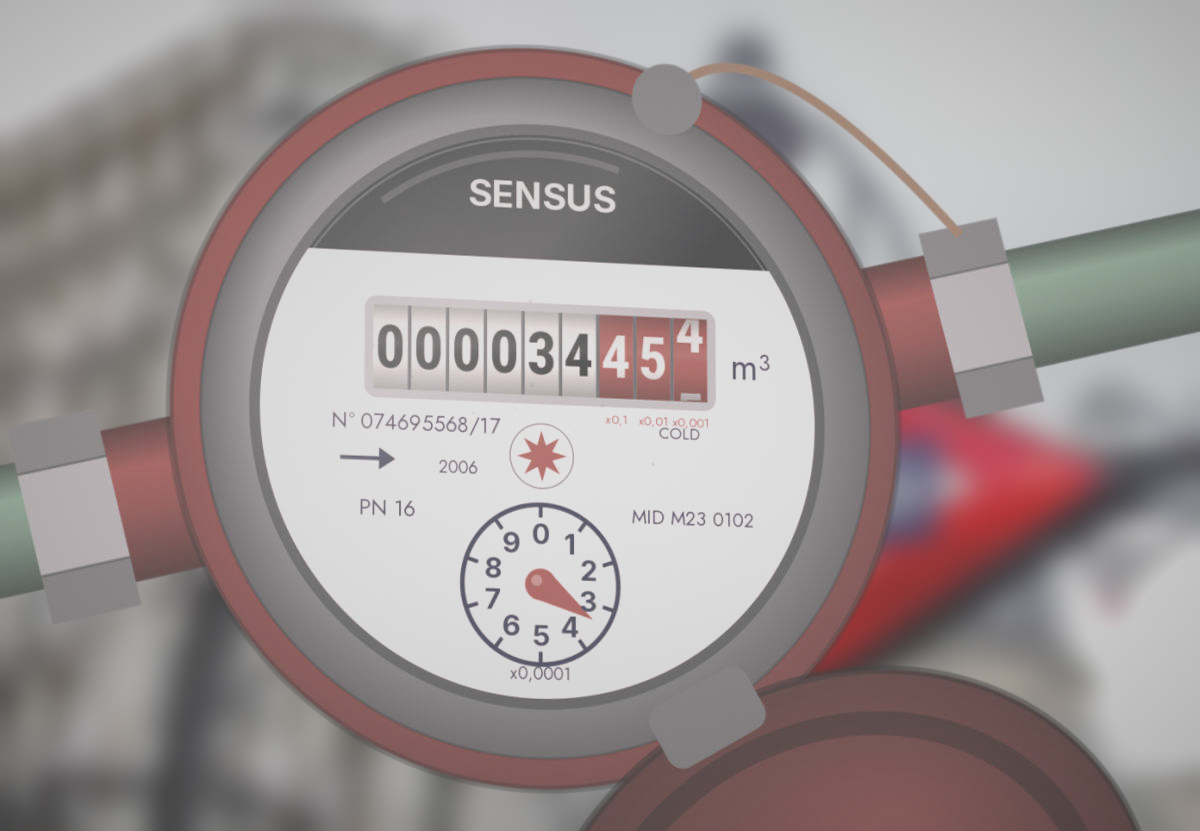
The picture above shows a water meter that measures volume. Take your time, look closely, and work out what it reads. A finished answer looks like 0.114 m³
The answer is 34.4543 m³
